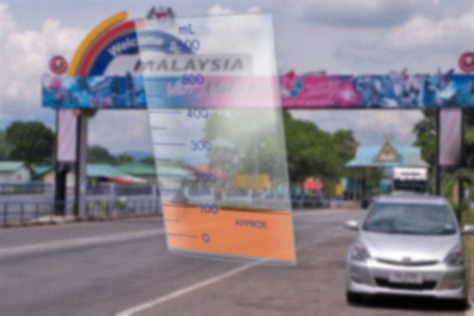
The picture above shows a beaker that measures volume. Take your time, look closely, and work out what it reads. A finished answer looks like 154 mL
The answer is 100 mL
